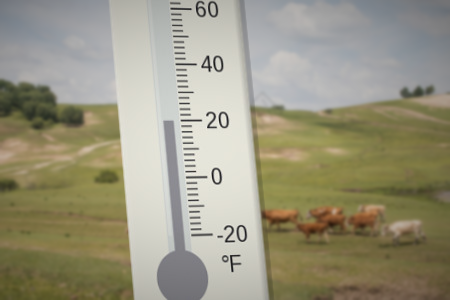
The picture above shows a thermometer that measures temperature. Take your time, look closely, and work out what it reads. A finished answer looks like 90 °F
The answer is 20 °F
